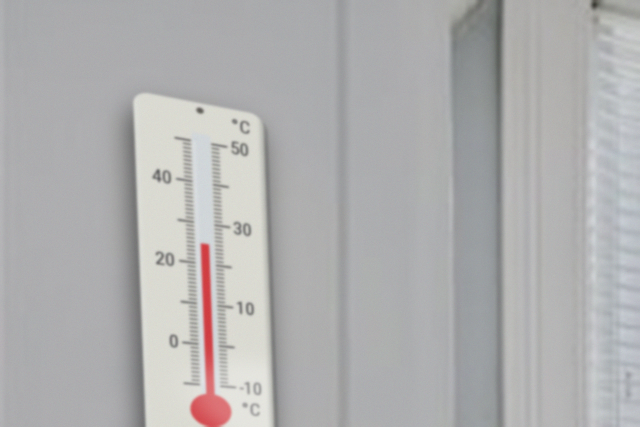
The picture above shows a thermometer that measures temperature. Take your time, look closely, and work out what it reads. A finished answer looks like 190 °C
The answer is 25 °C
